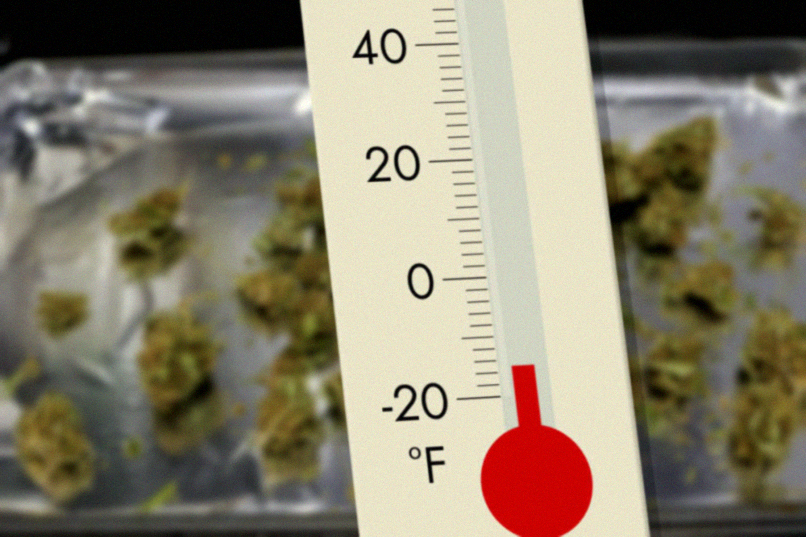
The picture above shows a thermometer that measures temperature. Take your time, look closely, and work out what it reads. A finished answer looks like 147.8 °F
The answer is -15 °F
